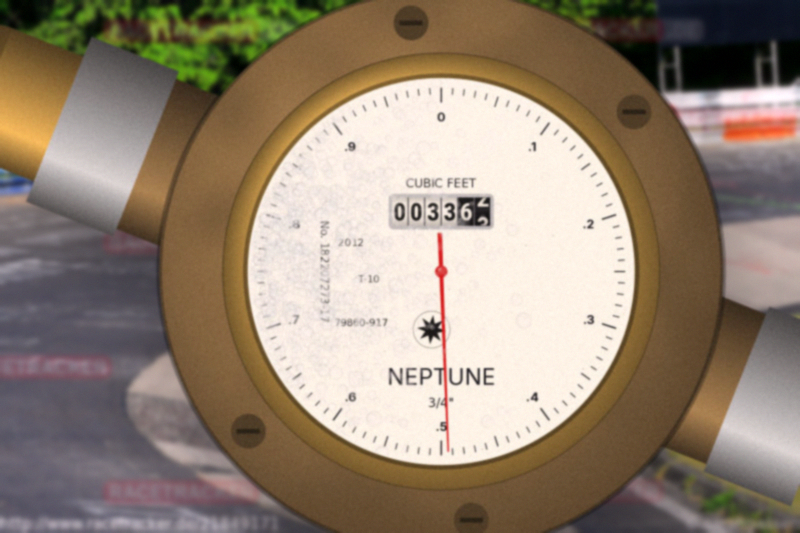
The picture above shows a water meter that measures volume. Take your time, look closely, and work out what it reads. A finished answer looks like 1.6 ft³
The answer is 3362.49 ft³
